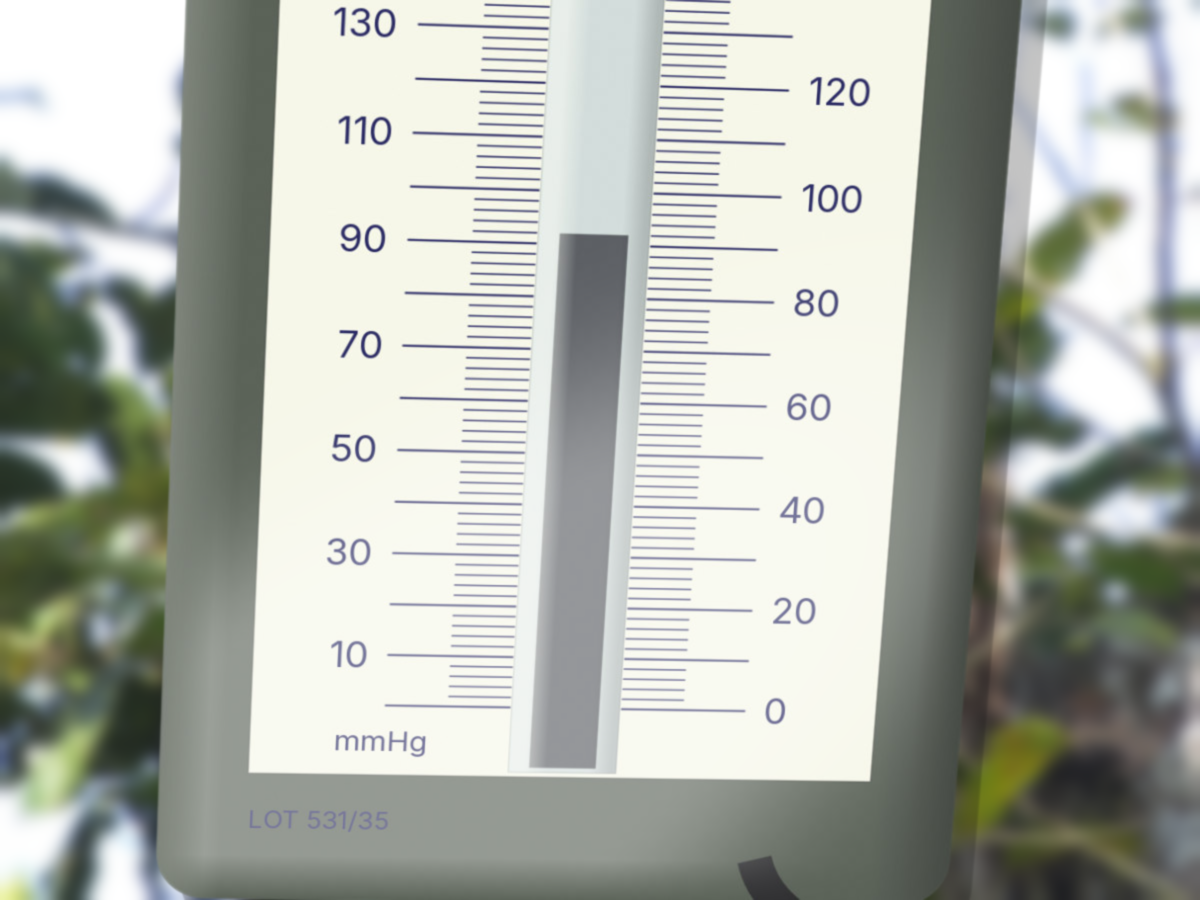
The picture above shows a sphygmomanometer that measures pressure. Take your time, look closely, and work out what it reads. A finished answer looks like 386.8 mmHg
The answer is 92 mmHg
